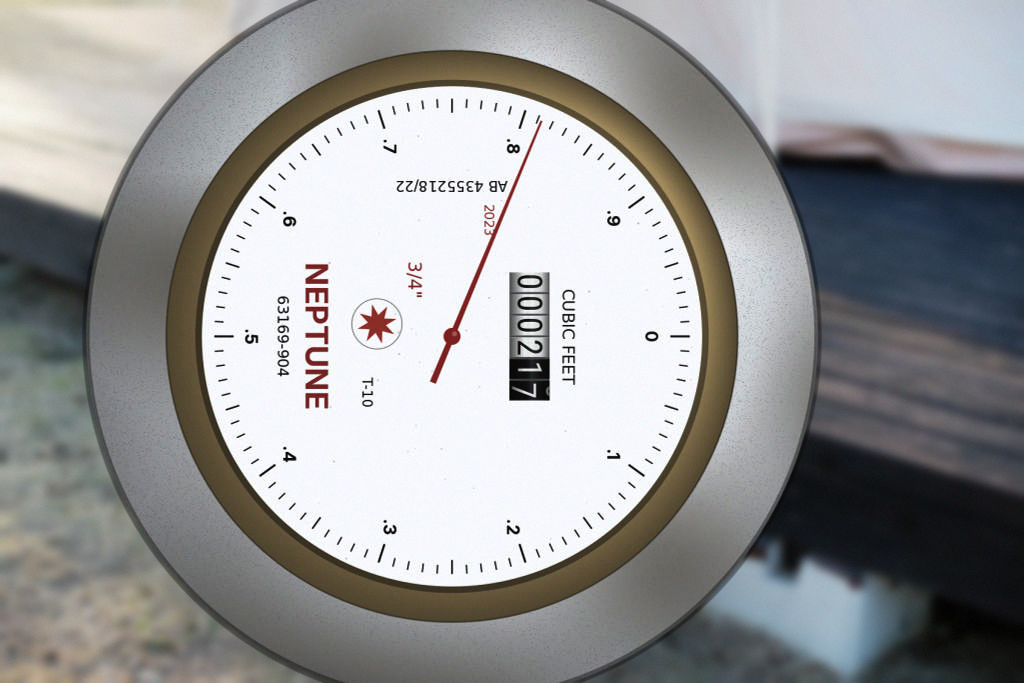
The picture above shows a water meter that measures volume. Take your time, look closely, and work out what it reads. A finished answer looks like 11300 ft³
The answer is 216.81 ft³
